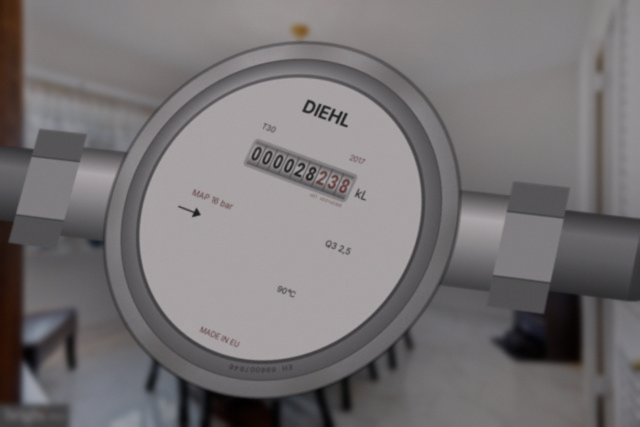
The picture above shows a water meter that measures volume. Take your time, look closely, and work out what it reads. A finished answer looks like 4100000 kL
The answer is 28.238 kL
